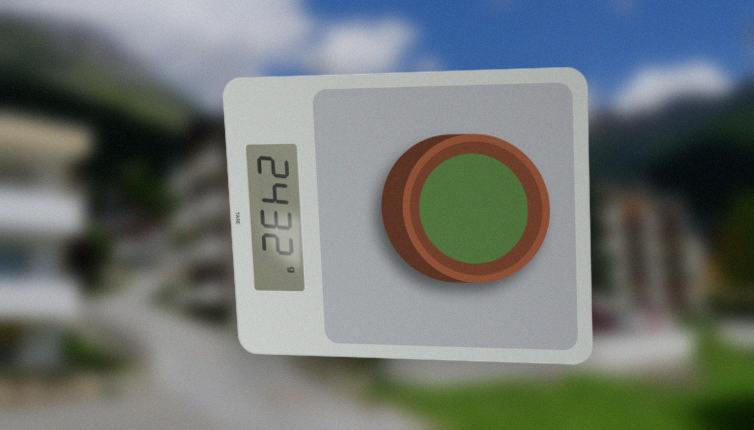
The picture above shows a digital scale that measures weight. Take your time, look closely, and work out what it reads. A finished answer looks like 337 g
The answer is 2432 g
